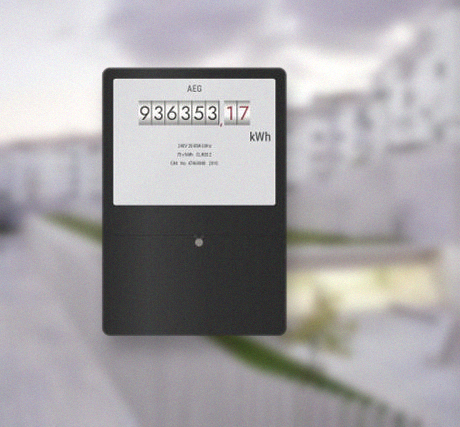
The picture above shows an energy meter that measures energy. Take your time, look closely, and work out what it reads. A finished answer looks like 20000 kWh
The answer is 936353.17 kWh
